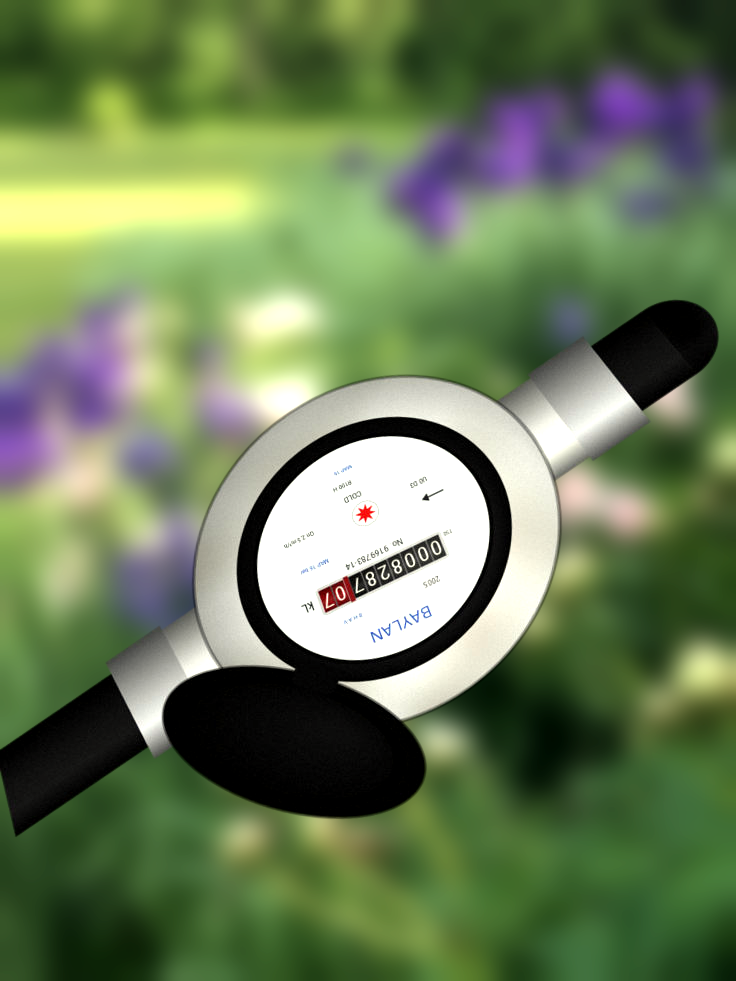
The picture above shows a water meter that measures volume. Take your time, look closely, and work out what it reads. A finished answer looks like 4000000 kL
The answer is 8287.07 kL
